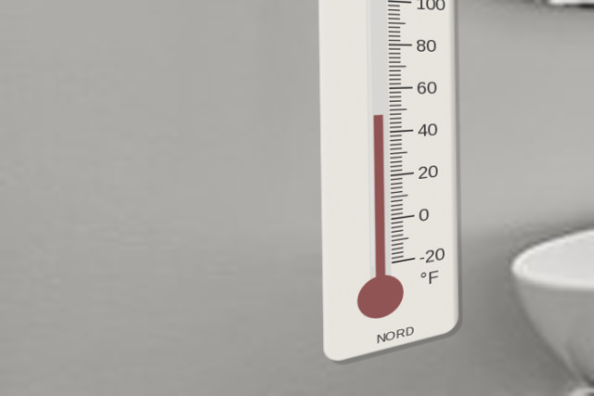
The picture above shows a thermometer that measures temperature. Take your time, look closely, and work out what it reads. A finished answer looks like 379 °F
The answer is 48 °F
